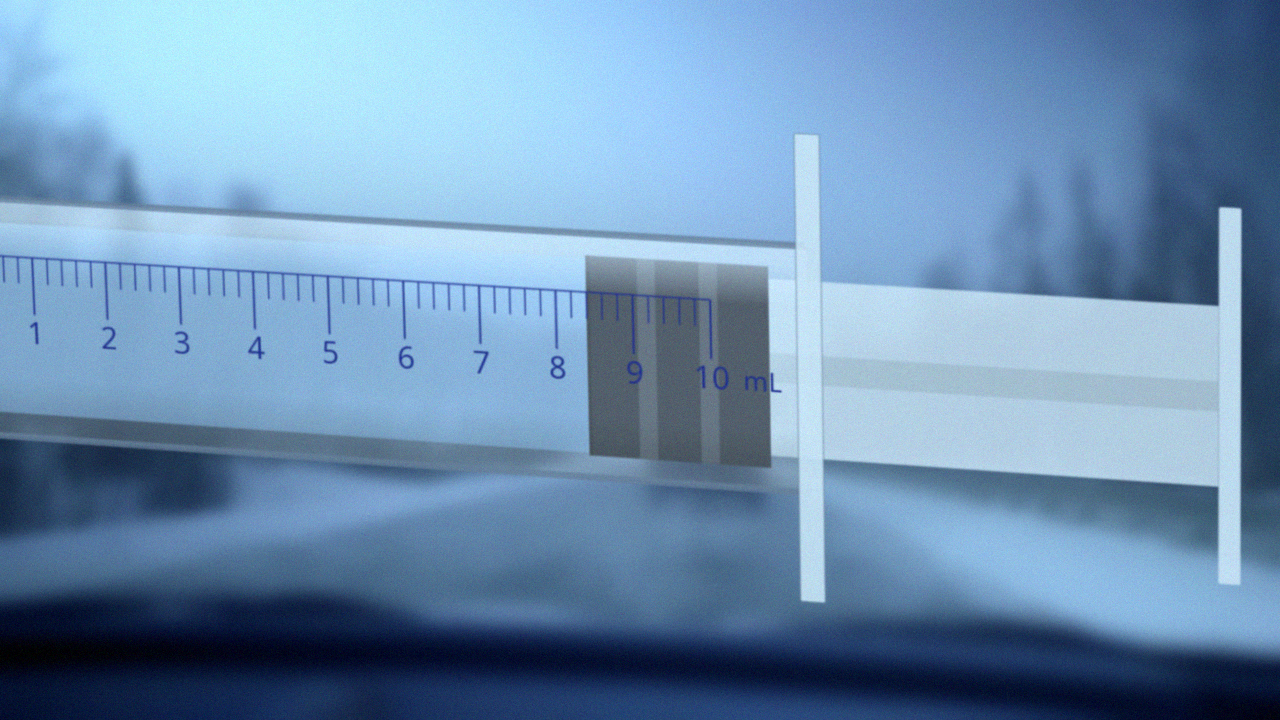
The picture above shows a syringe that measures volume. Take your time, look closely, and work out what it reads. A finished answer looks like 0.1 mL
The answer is 8.4 mL
